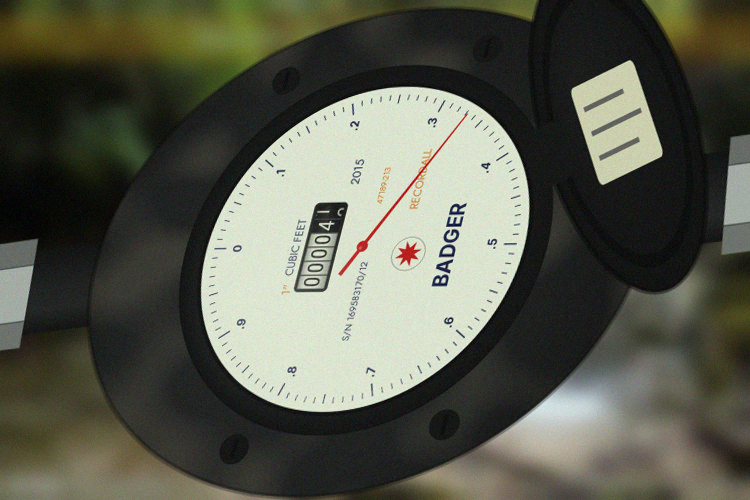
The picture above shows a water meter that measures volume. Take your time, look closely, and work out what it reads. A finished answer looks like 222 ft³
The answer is 41.33 ft³
